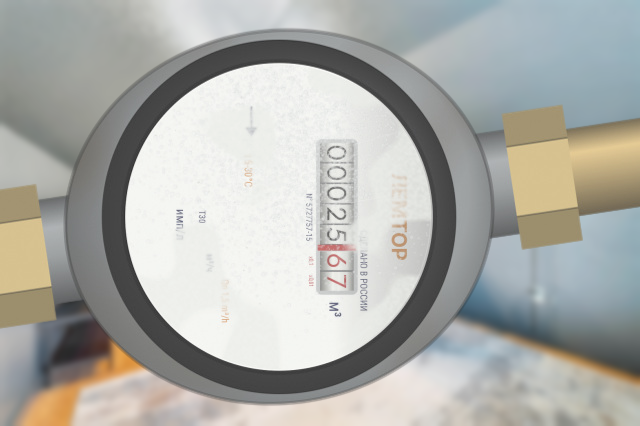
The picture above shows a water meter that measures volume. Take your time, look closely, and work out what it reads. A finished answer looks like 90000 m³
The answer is 25.67 m³
